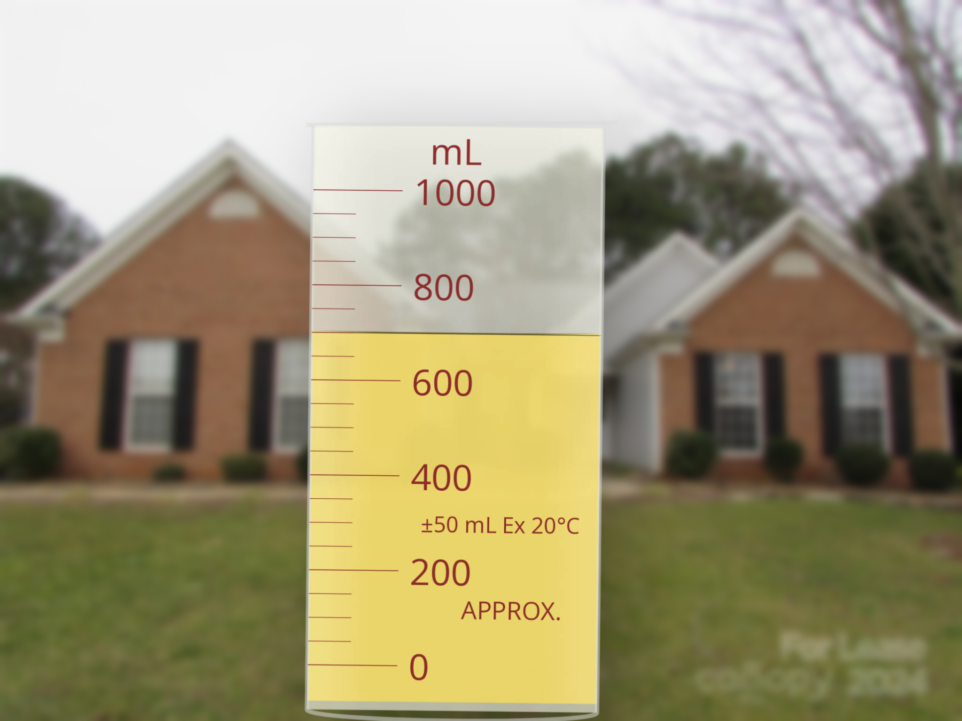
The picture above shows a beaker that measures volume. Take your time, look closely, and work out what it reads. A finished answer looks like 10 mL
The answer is 700 mL
